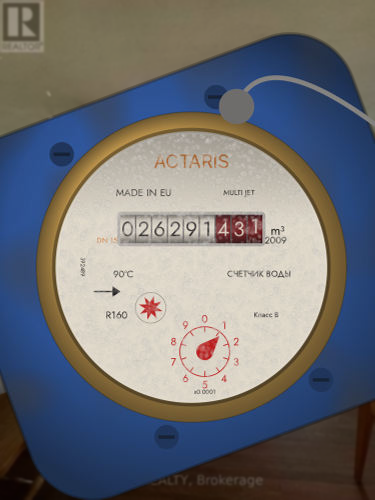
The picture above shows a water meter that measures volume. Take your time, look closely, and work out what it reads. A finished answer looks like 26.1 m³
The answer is 26291.4311 m³
